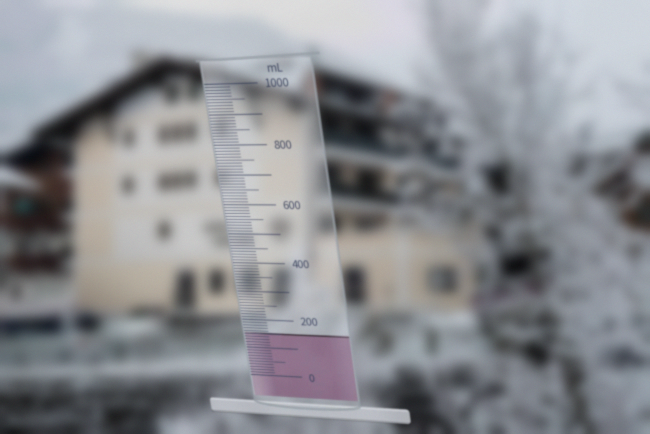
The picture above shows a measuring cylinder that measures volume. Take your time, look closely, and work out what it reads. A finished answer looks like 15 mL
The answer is 150 mL
